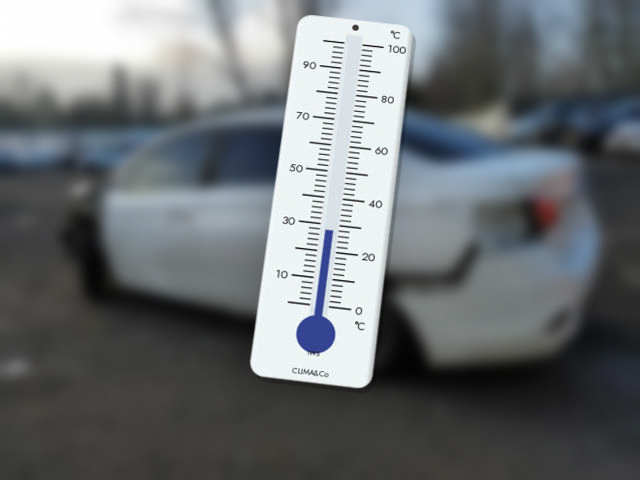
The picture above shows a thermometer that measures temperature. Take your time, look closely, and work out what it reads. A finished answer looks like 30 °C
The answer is 28 °C
